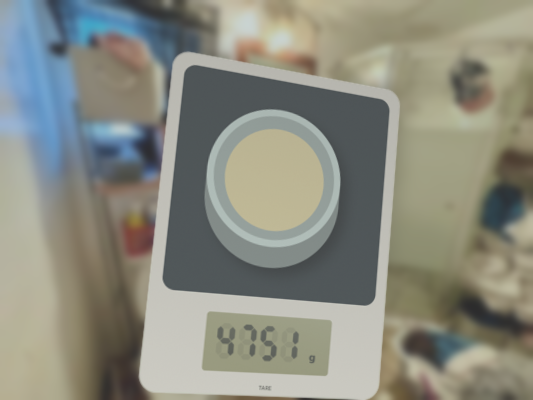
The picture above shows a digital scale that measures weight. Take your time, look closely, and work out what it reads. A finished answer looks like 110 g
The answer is 4751 g
